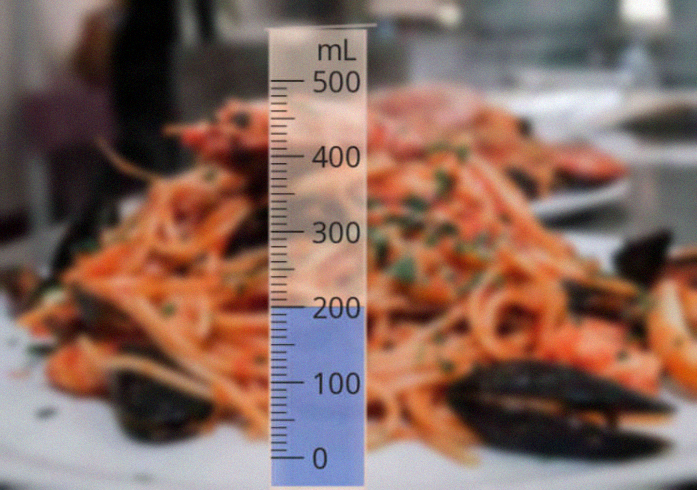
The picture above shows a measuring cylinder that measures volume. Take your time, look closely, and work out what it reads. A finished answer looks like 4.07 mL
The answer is 200 mL
